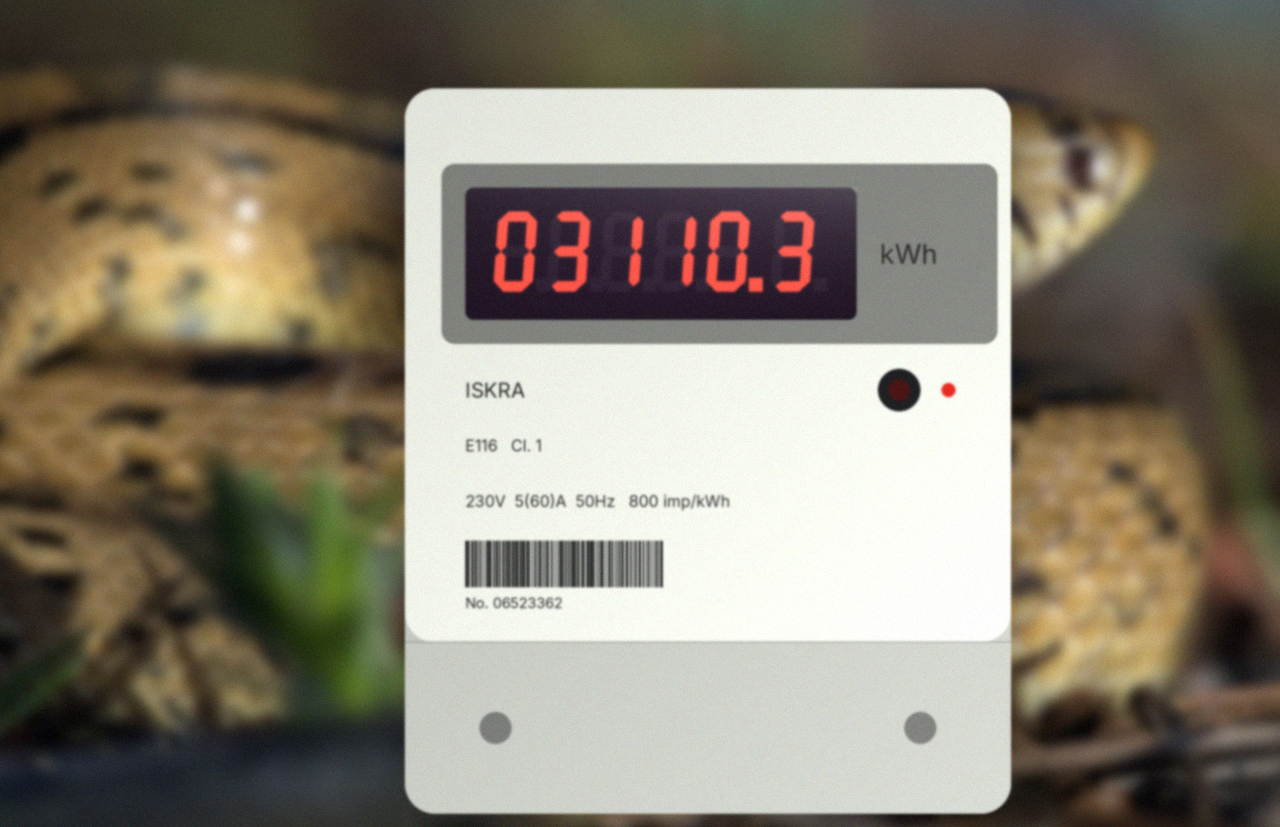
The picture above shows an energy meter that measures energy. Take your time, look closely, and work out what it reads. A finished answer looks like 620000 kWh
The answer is 3110.3 kWh
